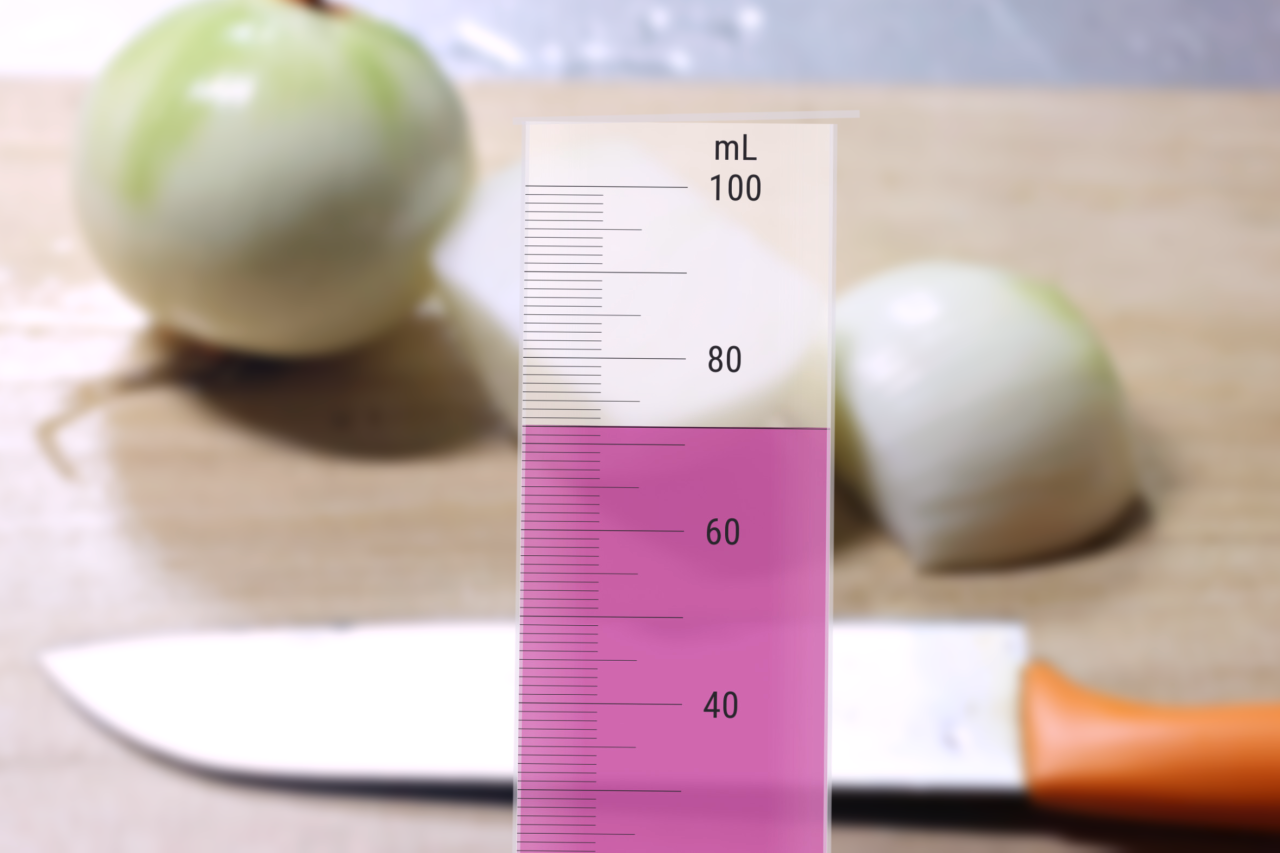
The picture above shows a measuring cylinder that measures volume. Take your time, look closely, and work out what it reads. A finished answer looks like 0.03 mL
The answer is 72 mL
